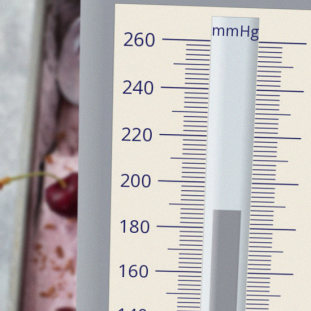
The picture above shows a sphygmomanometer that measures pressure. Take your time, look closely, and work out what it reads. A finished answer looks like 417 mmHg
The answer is 188 mmHg
